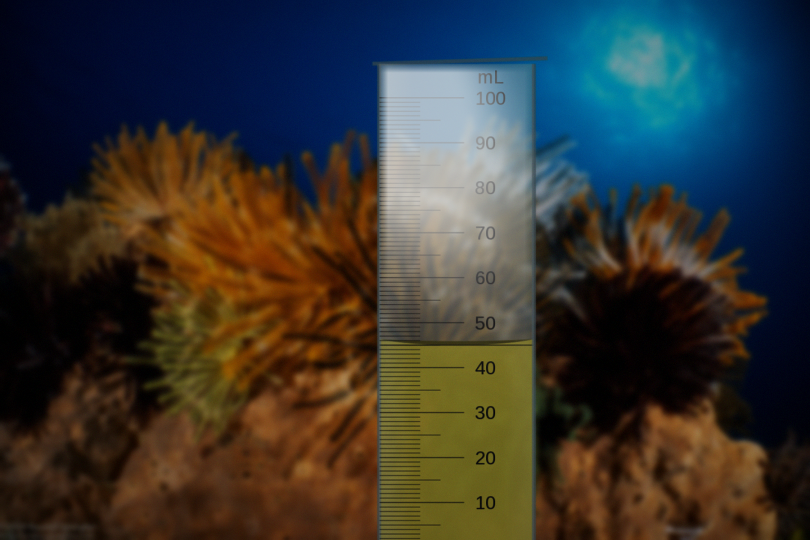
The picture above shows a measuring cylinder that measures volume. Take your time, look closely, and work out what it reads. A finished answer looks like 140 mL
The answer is 45 mL
